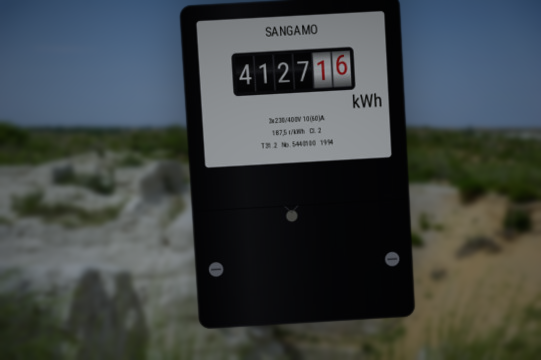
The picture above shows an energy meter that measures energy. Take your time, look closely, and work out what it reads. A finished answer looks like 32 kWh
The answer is 4127.16 kWh
